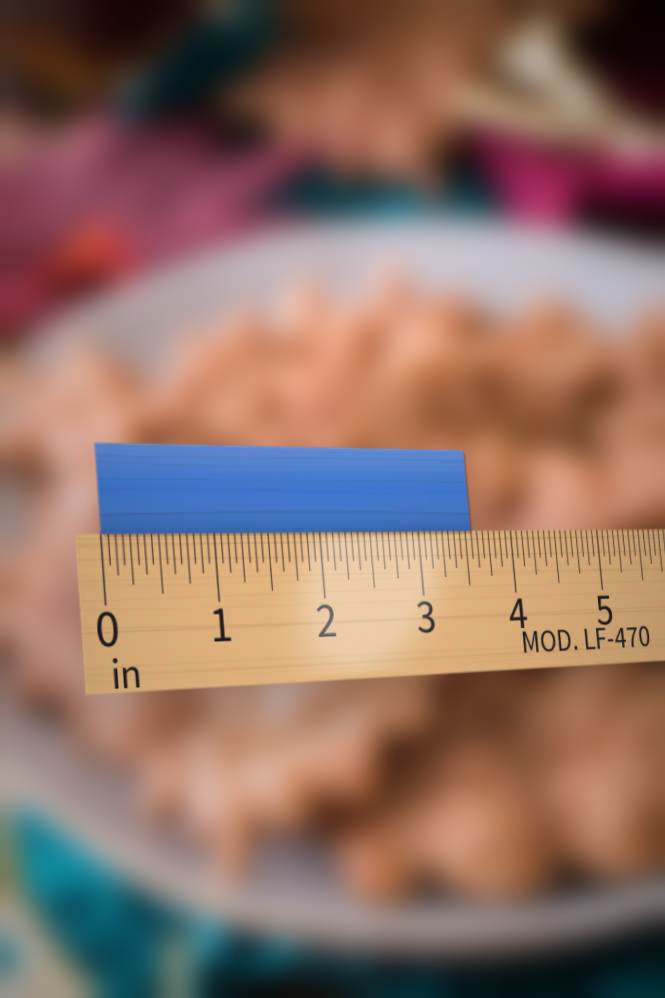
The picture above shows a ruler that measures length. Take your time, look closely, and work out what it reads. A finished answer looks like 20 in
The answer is 3.5625 in
